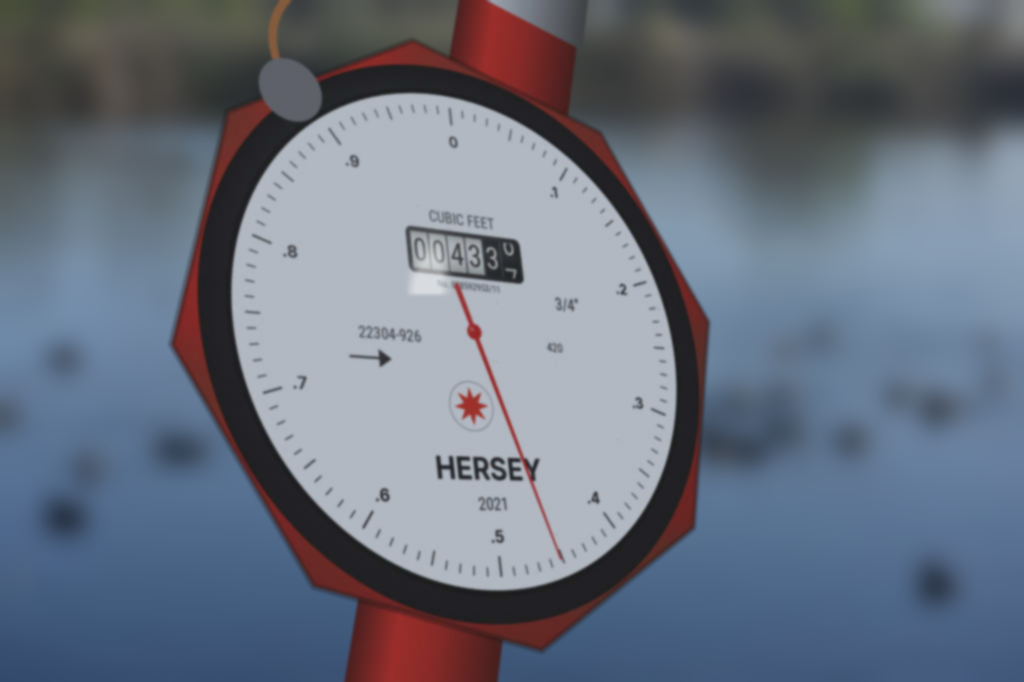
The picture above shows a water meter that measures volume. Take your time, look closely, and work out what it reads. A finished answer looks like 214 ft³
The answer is 4336.45 ft³
